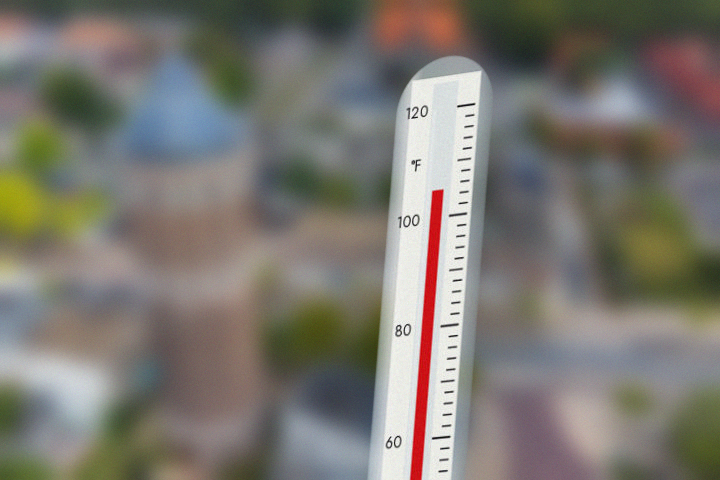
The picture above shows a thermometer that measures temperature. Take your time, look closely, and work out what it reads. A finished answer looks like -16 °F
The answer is 105 °F
